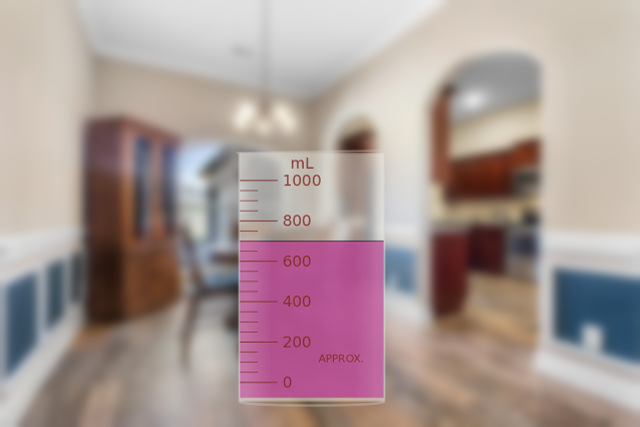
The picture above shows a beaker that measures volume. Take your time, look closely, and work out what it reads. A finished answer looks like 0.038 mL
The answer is 700 mL
